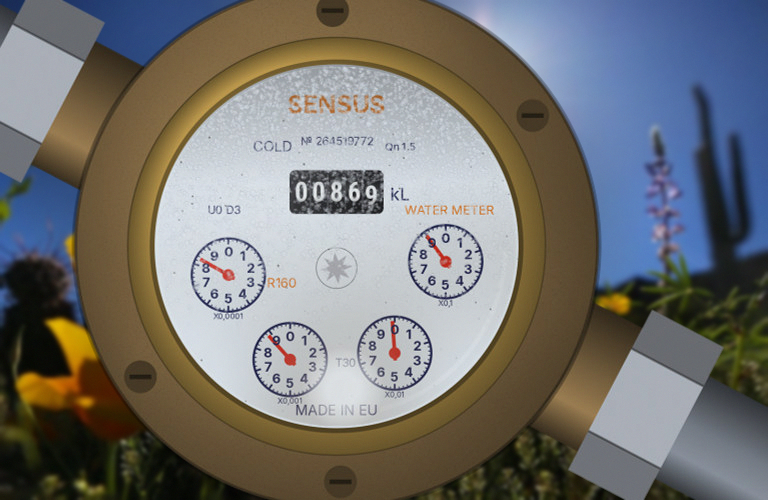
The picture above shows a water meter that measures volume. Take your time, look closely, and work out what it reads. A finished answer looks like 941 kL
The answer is 868.8988 kL
